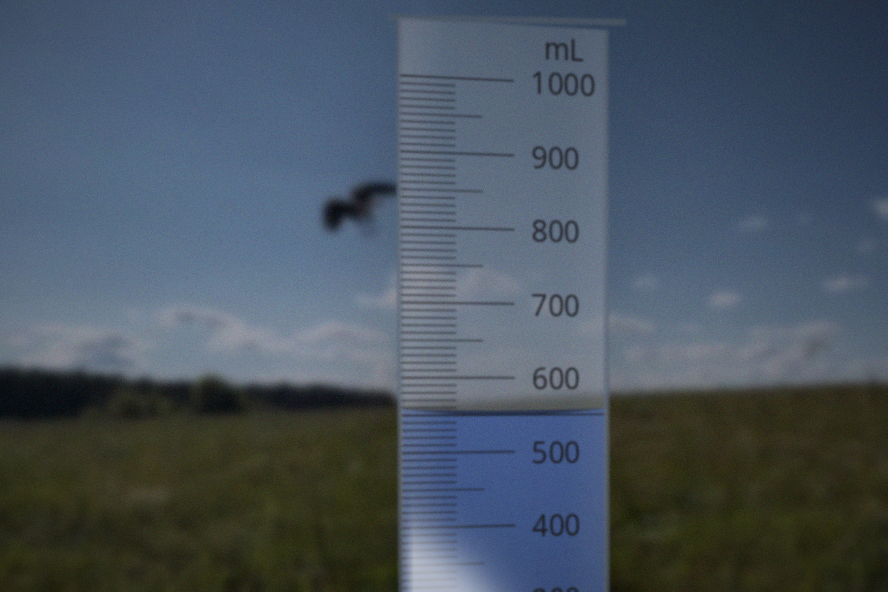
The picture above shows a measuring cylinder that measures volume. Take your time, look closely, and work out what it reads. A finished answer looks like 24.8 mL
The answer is 550 mL
